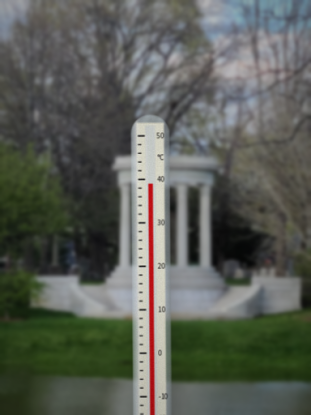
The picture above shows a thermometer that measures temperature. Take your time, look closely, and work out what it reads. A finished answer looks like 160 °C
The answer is 39 °C
